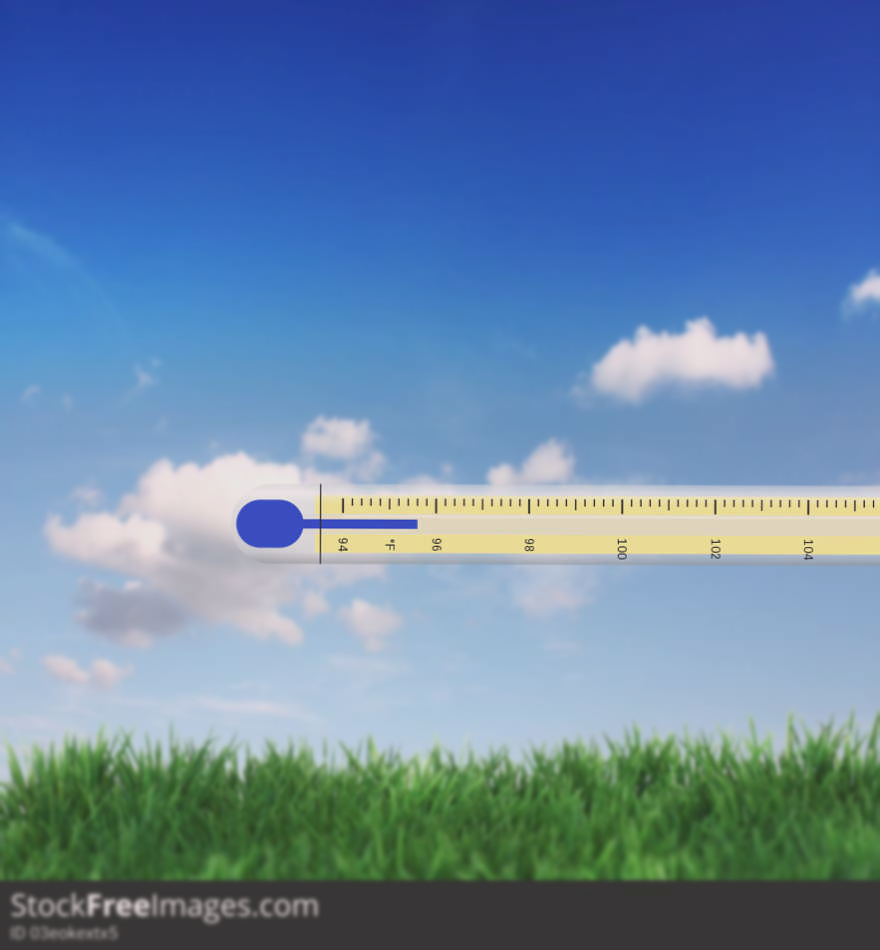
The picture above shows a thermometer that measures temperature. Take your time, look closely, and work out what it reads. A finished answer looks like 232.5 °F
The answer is 95.6 °F
